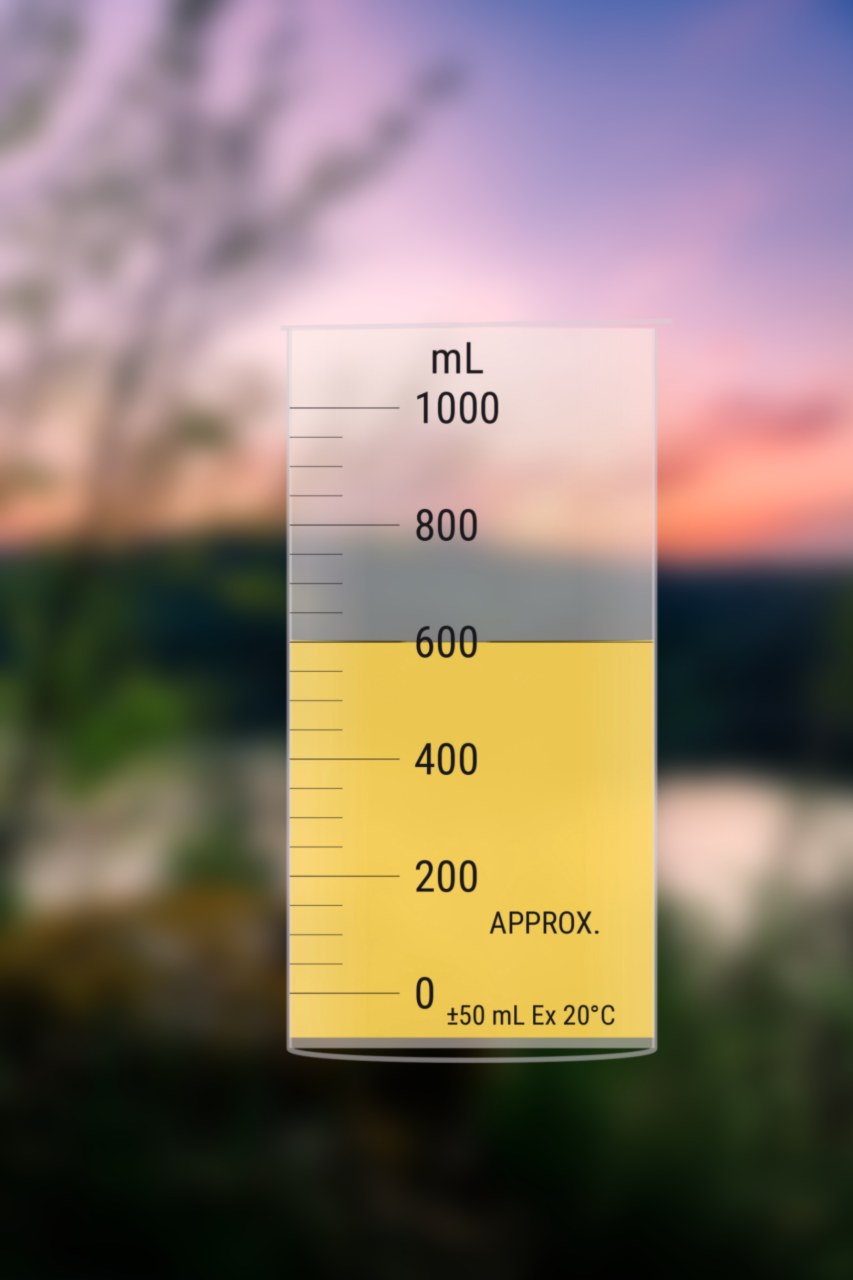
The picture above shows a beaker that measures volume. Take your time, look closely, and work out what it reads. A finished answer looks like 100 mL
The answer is 600 mL
